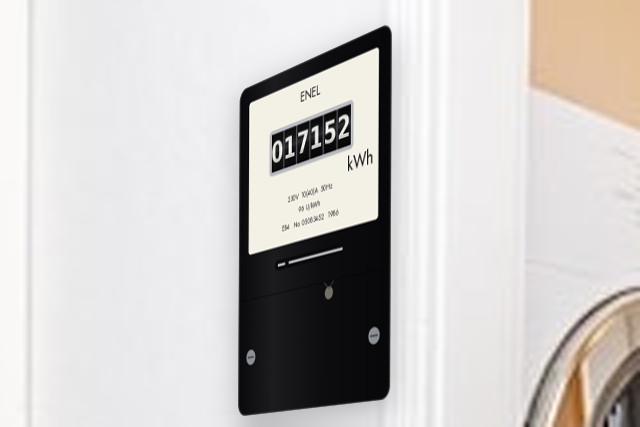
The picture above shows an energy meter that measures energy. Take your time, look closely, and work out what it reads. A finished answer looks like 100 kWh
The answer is 17152 kWh
